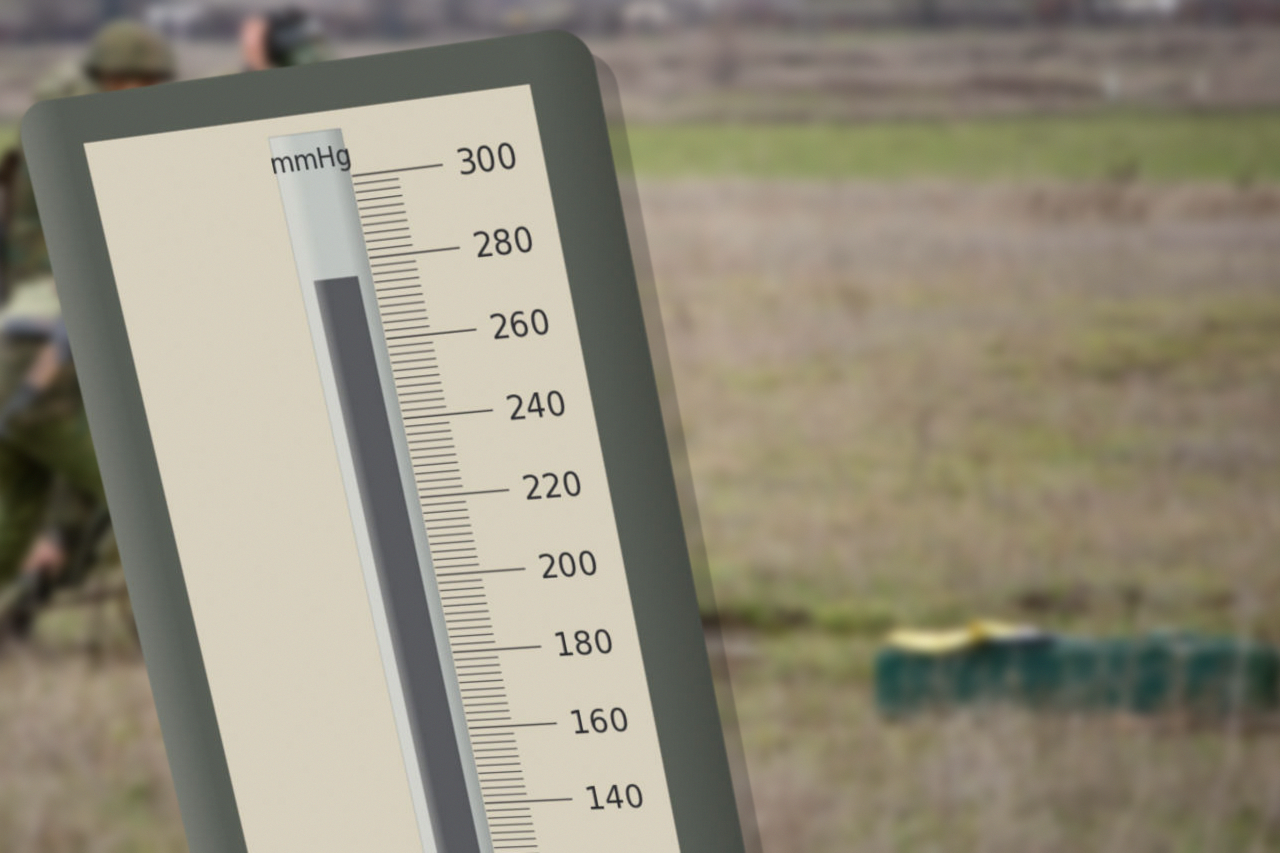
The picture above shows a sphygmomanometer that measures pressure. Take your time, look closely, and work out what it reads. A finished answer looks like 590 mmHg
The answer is 276 mmHg
